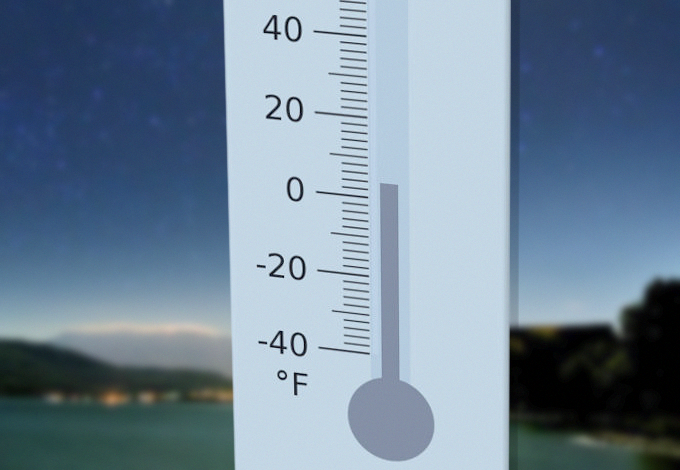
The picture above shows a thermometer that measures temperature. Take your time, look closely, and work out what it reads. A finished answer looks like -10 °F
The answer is 4 °F
